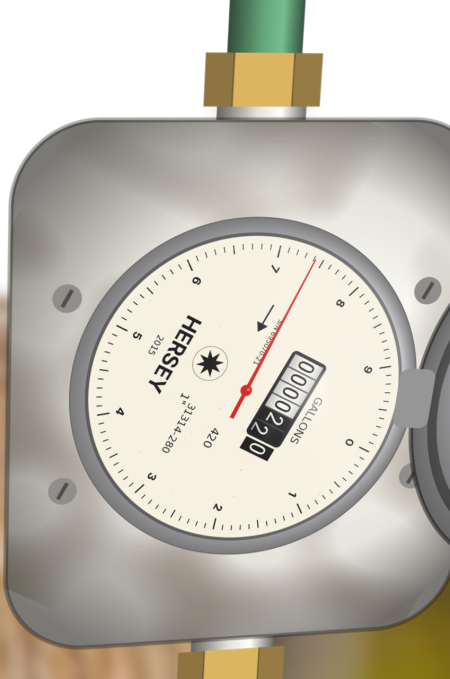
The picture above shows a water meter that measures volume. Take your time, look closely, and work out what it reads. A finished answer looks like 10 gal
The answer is 217.4 gal
